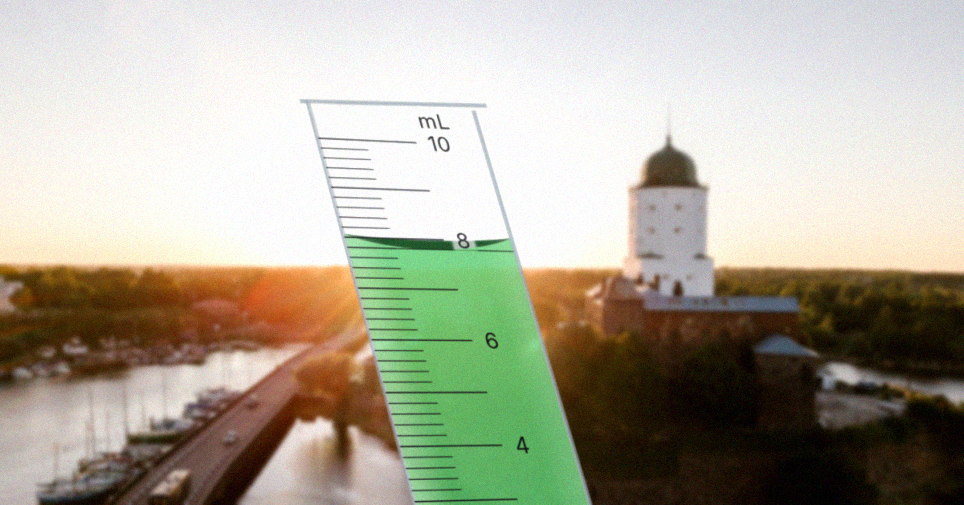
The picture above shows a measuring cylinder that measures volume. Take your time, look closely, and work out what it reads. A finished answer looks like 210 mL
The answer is 7.8 mL
